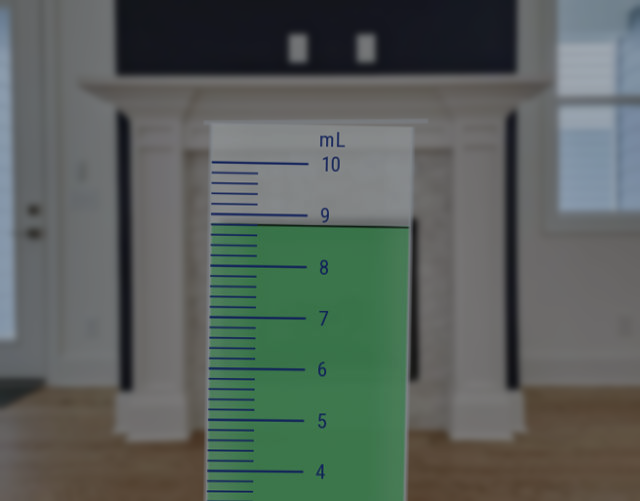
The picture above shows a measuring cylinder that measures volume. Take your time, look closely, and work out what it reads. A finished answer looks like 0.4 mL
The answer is 8.8 mL
